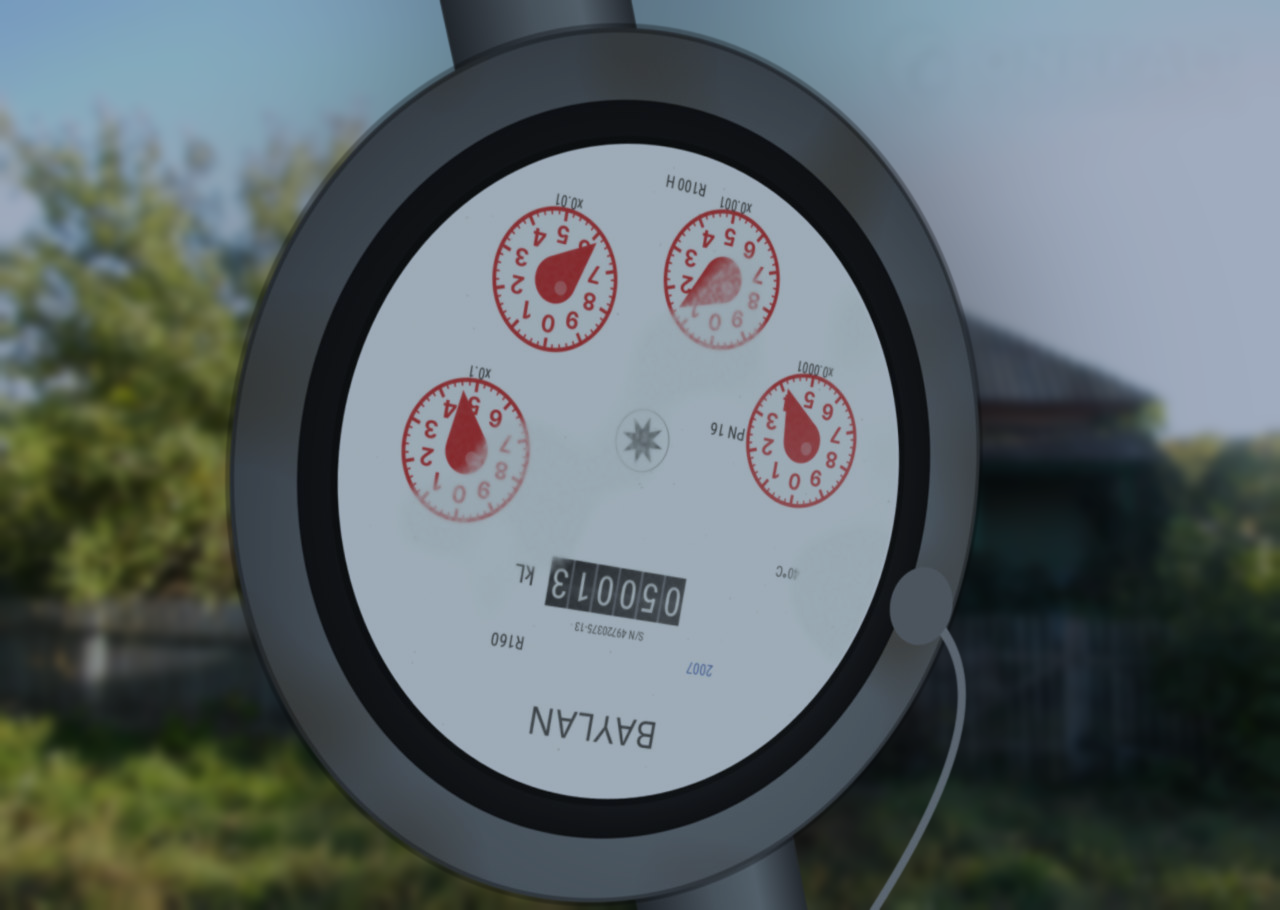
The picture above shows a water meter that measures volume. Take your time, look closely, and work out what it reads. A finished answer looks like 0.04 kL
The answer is 50013.4614 kL
